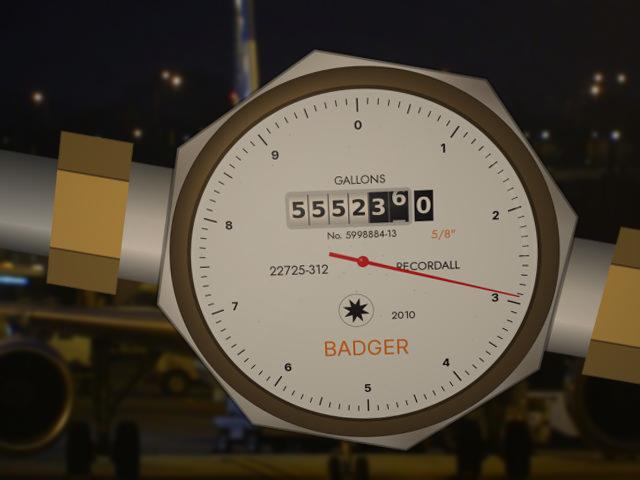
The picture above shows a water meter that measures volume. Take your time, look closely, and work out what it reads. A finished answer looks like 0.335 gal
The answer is 5552362.9 gal
